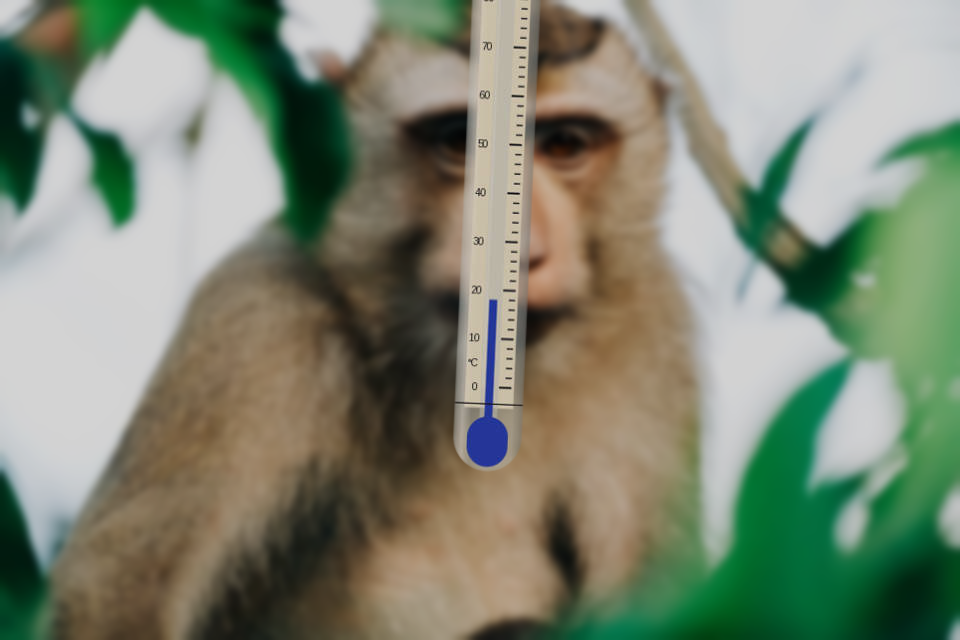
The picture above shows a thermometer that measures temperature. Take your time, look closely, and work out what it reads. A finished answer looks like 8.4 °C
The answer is 18 °C
